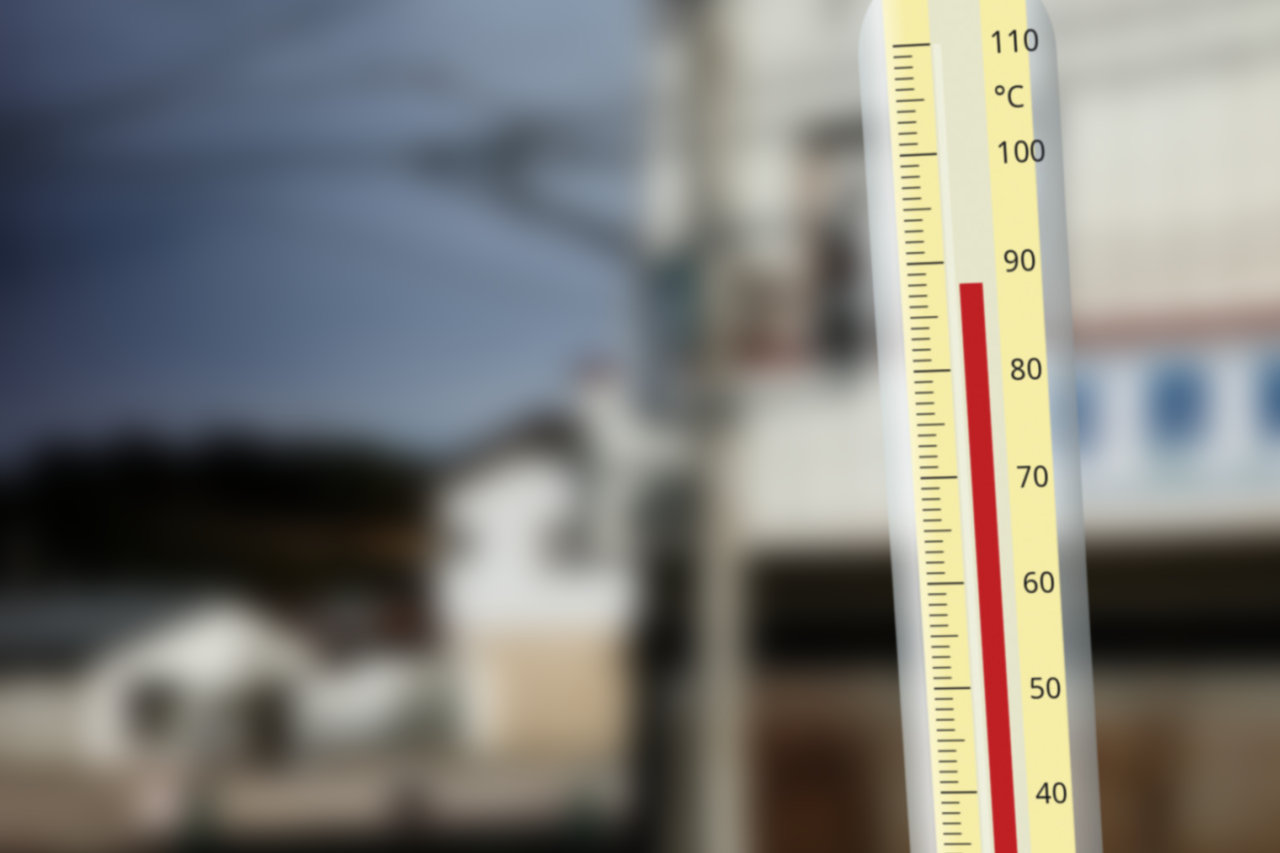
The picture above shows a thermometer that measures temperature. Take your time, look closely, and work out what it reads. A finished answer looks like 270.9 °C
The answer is 88 °C
